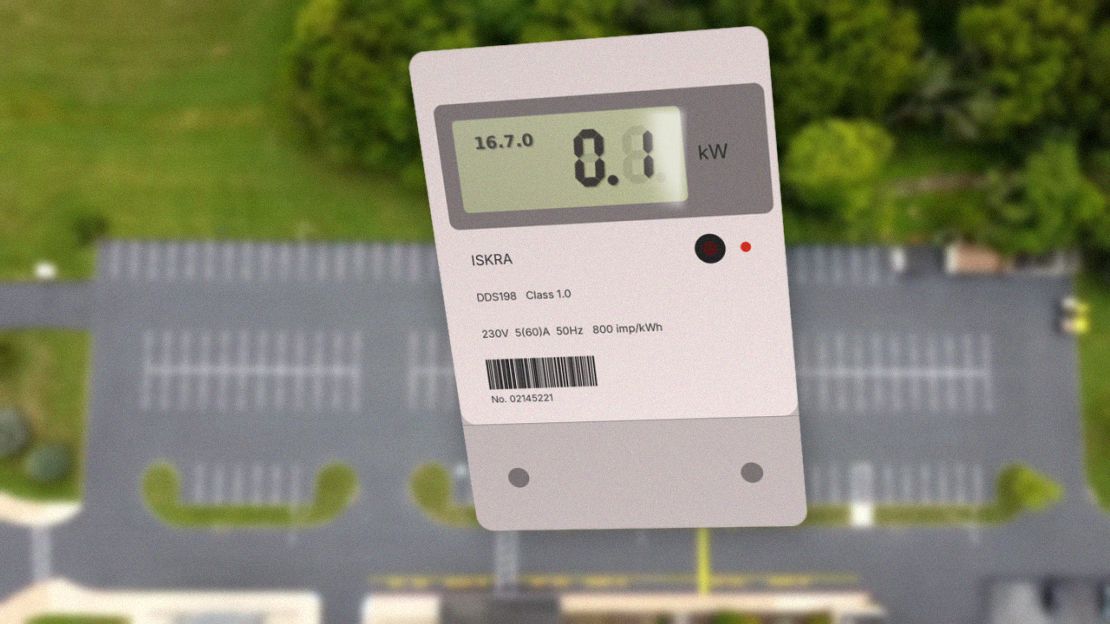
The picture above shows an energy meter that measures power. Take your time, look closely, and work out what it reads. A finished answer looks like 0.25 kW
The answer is 0.1 kW
